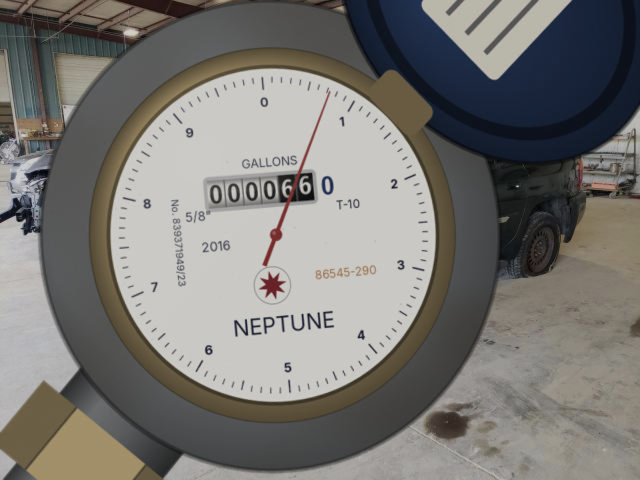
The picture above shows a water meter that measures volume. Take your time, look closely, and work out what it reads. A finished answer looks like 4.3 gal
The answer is 660.7 gal
